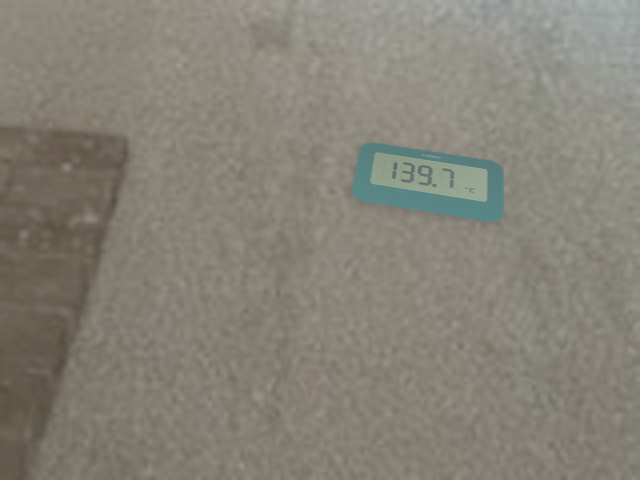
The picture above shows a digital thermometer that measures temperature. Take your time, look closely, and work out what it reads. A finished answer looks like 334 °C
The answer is 139.7 °C
